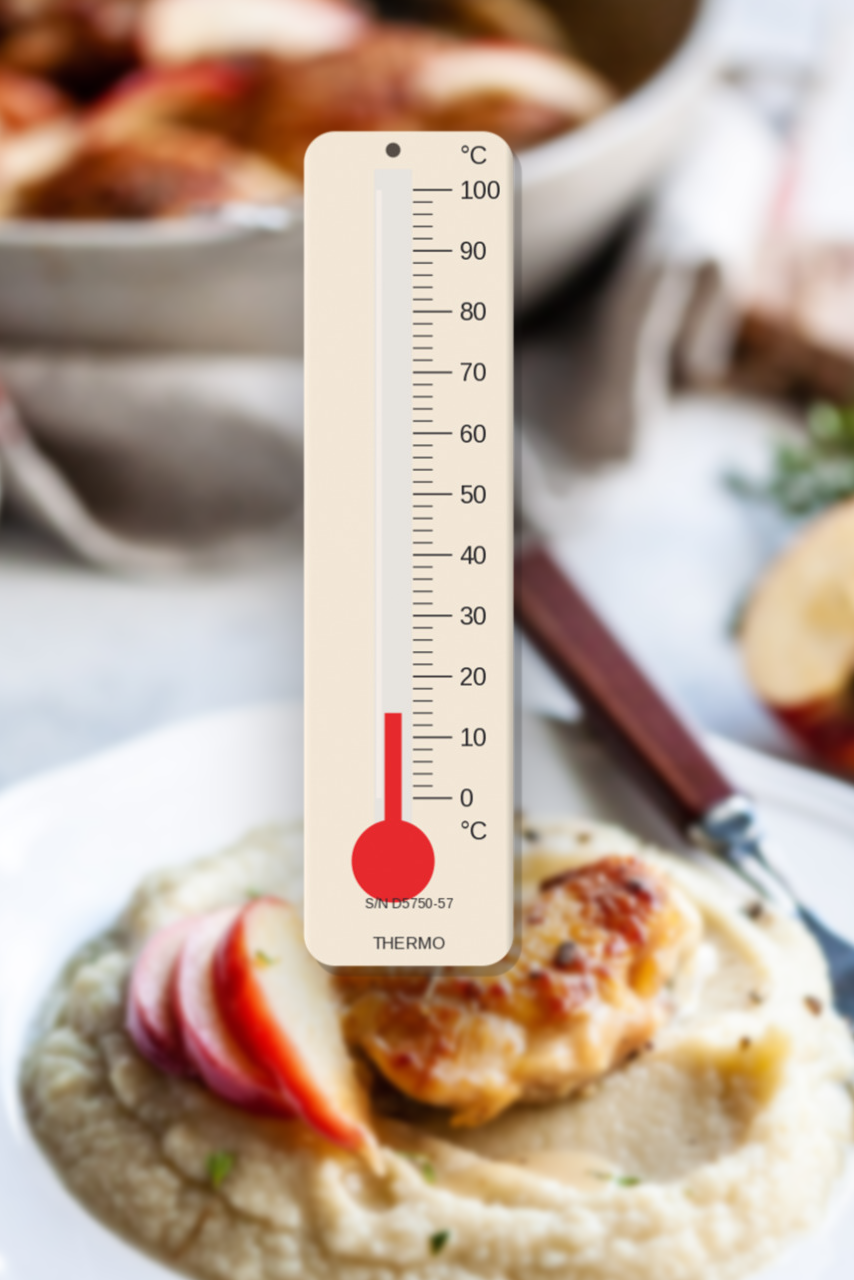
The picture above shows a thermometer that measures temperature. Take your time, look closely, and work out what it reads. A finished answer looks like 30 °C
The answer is 14 °C
